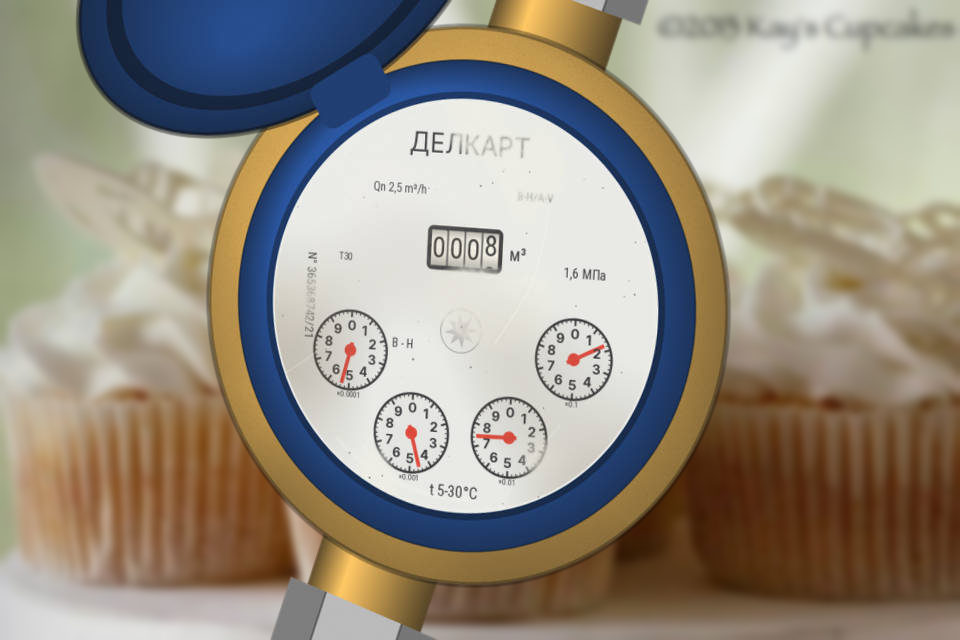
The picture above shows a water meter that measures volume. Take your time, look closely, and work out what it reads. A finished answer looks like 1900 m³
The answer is 8.1745 m³
